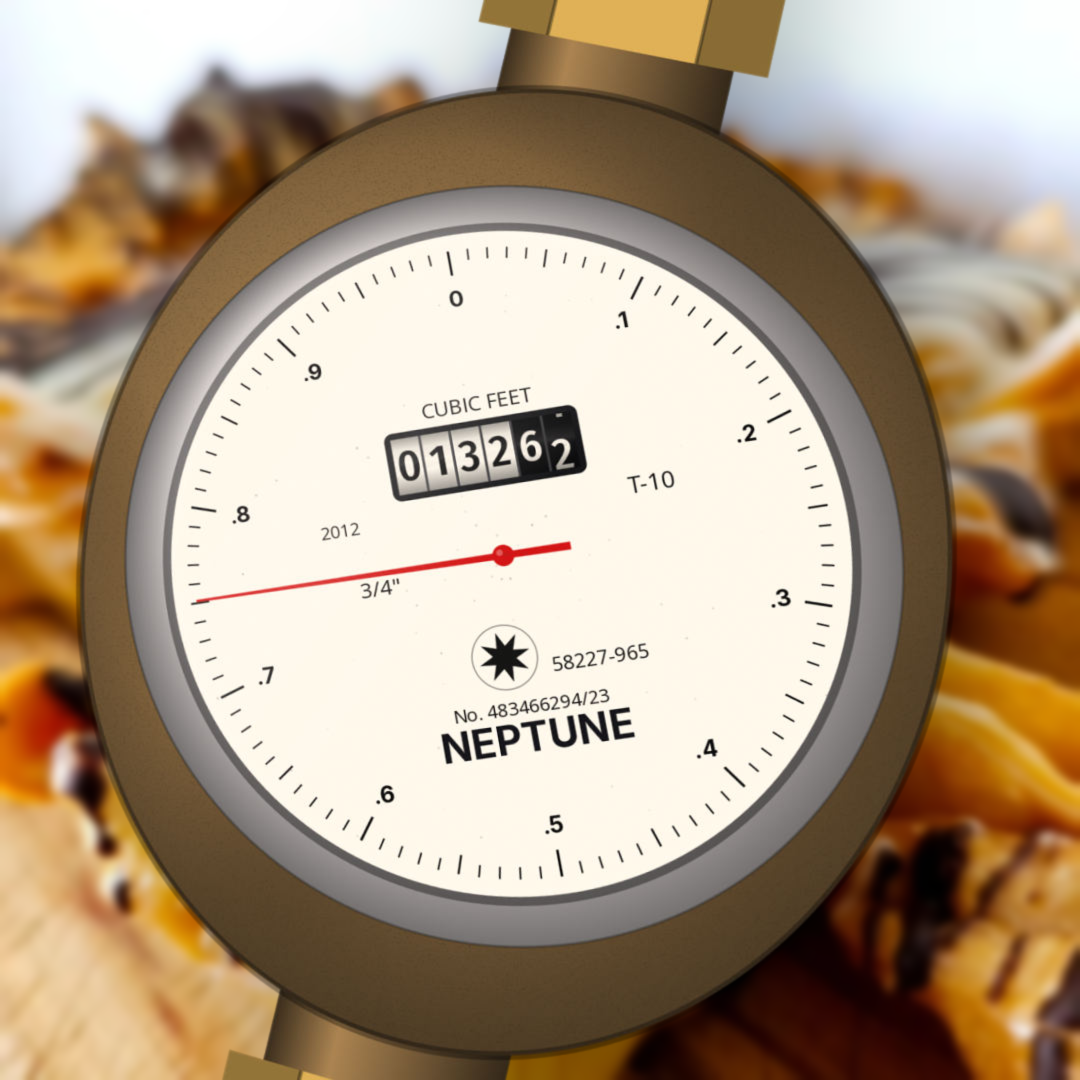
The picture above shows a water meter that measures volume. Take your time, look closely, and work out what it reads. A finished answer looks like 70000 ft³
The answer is 13261.75 ft³
